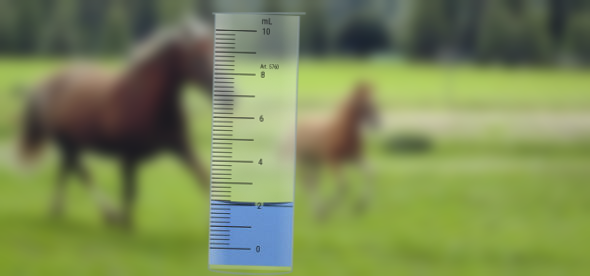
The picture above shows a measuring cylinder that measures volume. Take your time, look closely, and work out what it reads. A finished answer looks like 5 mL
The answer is 2 mL
